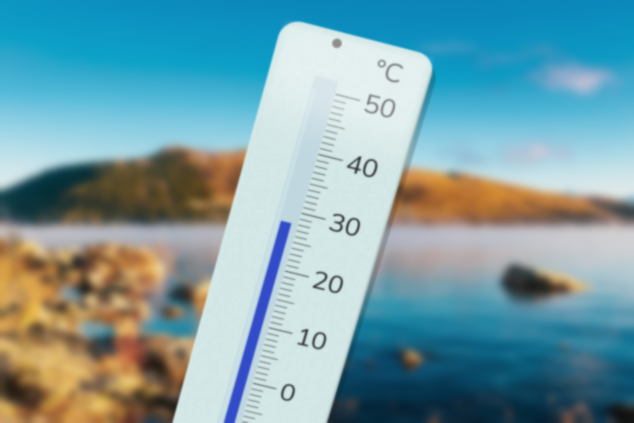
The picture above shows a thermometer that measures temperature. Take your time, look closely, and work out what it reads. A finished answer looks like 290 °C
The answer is 28 °C
